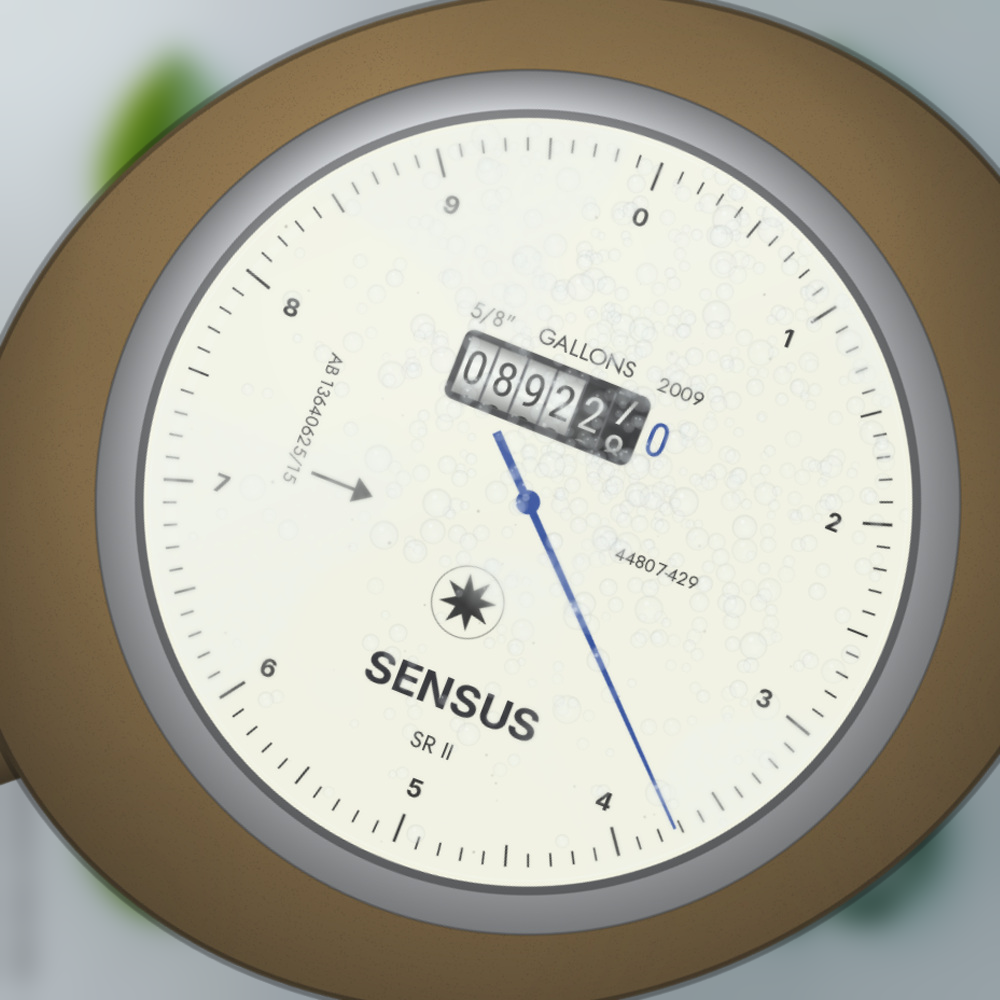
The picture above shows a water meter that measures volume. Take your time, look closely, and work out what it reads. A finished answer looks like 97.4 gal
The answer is 892273.7 gal
